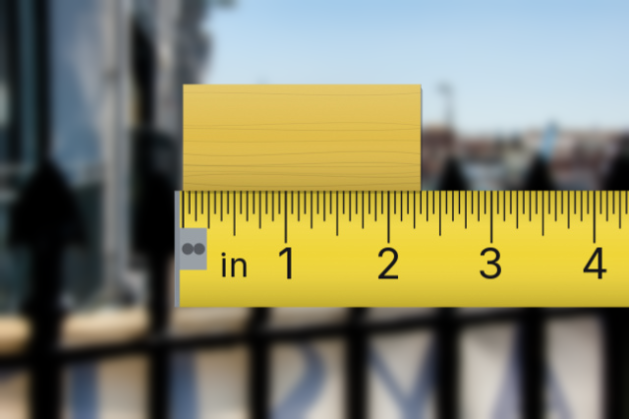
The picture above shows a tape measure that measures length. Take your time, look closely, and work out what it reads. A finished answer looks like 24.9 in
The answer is 2.3125 in
